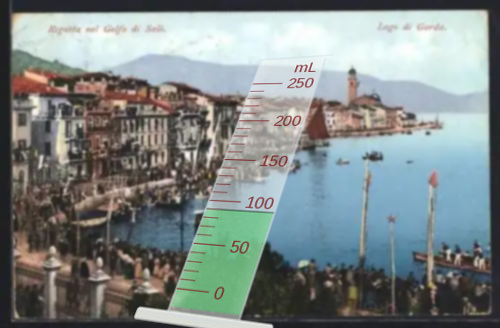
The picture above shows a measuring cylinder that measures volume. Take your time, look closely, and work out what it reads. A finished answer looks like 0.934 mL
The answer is 90 mL
